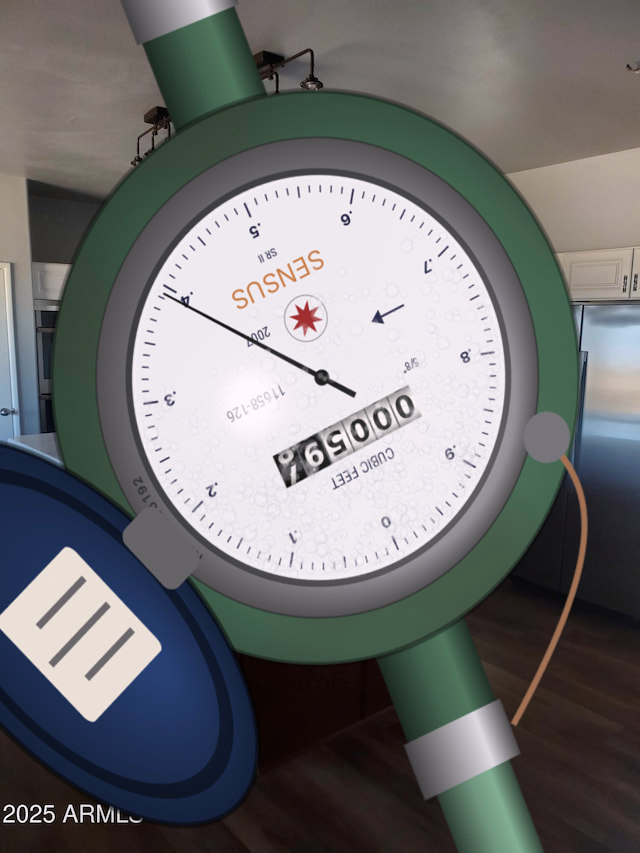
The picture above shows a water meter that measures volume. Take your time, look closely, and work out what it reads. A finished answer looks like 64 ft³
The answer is 597.39 ft³
